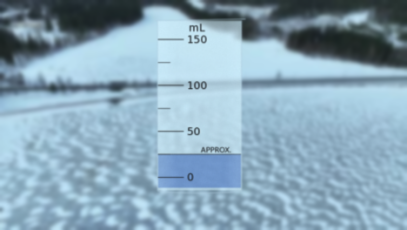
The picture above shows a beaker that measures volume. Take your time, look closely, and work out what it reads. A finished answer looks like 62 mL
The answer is 25 mL
